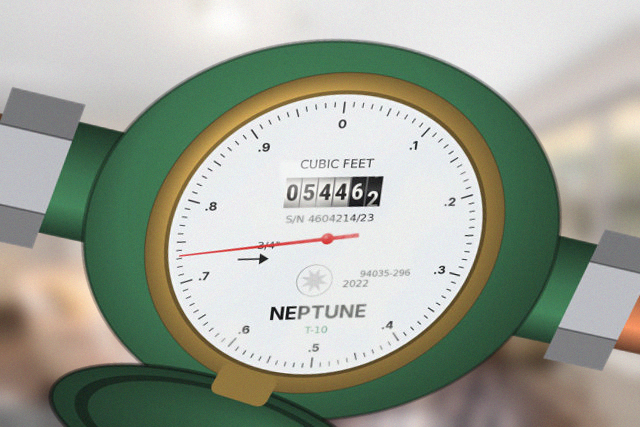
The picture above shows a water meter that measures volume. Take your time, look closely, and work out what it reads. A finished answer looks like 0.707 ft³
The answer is 54461.73 ft³
